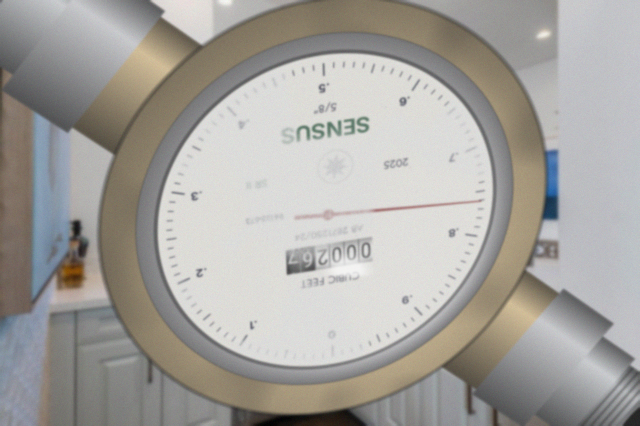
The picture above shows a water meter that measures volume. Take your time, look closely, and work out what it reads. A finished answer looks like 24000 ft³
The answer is 266.76 ft³
